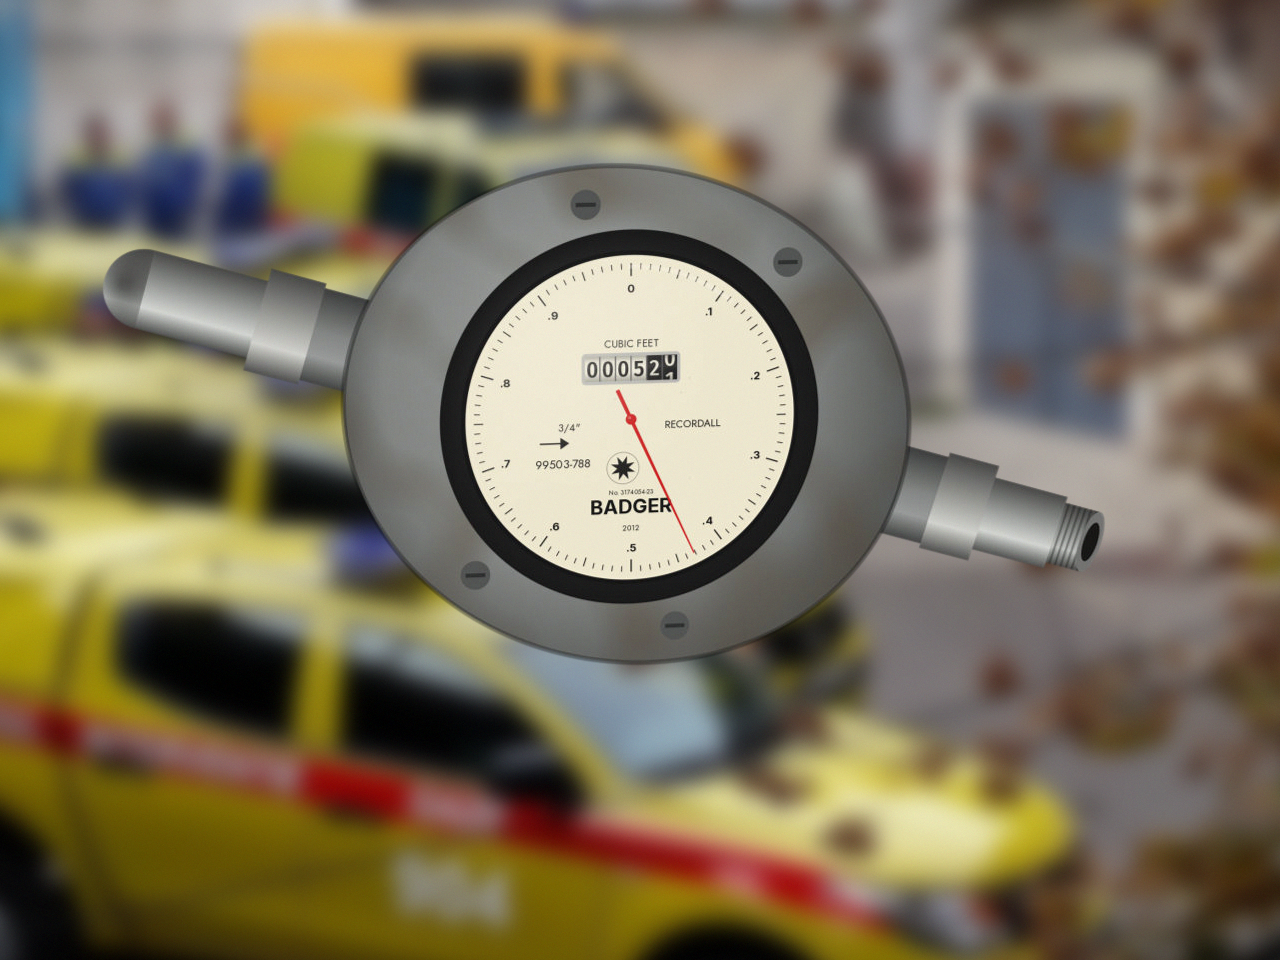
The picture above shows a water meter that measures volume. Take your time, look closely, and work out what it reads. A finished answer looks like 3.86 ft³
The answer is 520.43 ft³
